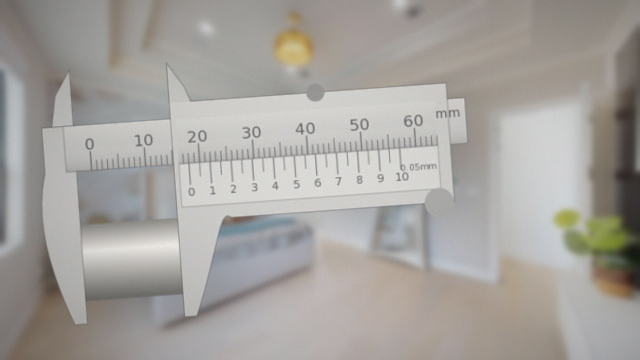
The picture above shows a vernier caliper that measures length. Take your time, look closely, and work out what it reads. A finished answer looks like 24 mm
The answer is 18.0 mm
